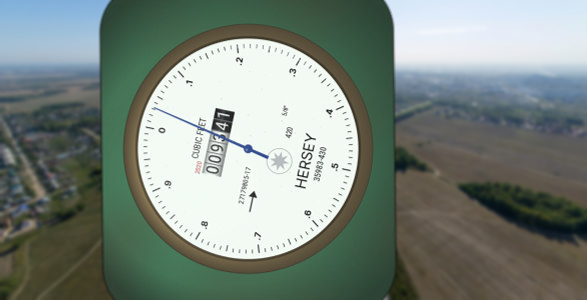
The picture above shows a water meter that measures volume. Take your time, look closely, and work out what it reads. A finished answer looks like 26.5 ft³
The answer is 9341.03 ft³
